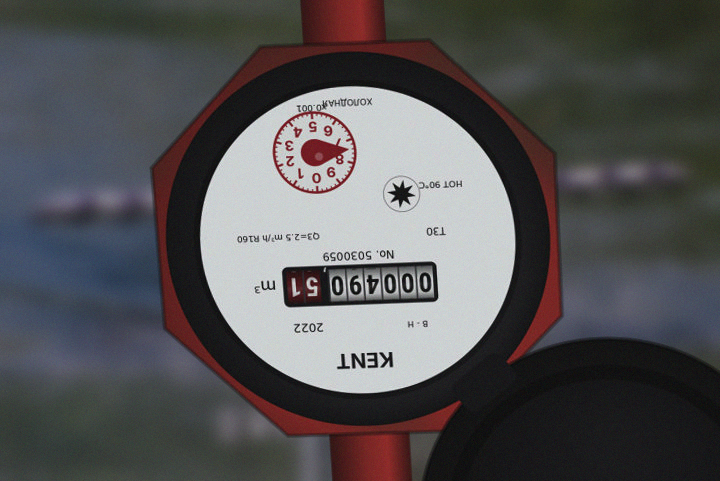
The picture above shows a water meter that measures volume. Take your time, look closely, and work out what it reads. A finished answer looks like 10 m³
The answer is 490.517 m³
